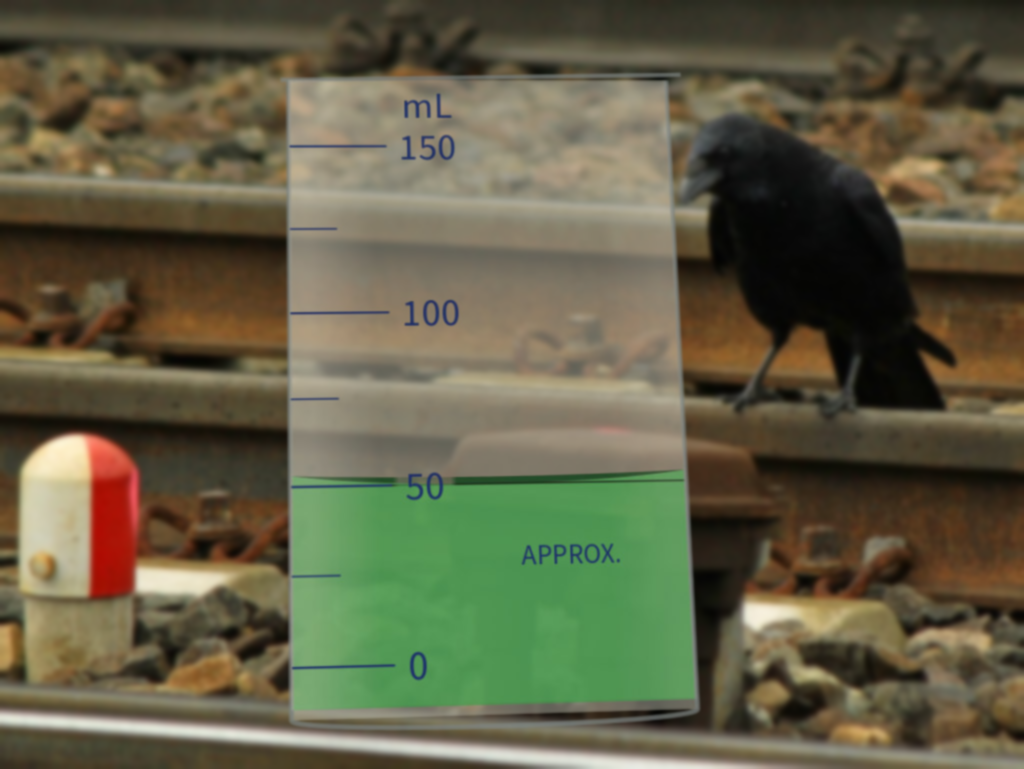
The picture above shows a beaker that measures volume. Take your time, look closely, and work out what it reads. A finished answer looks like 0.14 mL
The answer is 50 mL
